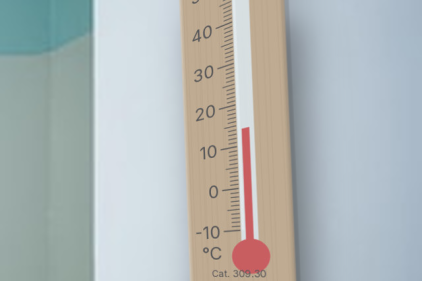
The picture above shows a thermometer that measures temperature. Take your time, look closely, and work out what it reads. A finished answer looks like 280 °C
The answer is 14 °C
